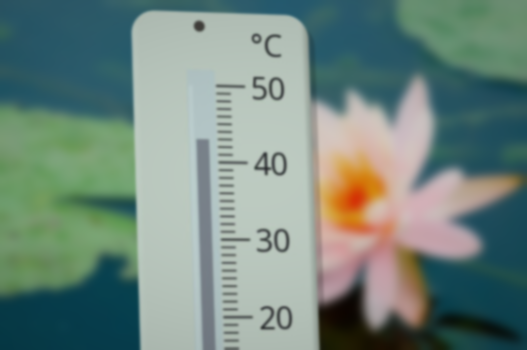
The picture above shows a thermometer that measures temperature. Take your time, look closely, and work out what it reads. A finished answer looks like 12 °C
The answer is 43 °C
